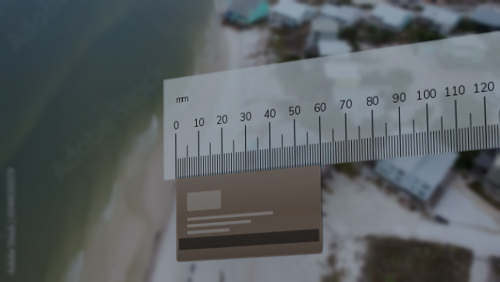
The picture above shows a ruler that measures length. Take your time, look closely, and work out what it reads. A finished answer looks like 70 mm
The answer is 60 mm
